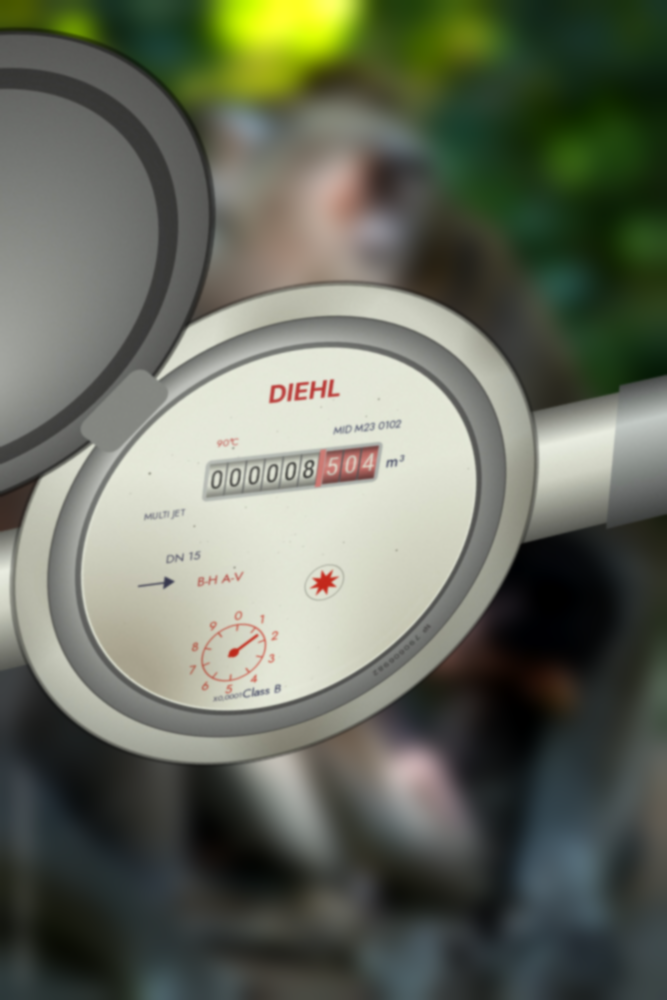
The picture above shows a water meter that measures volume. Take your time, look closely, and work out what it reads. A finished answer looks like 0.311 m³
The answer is 8.5041 m³
